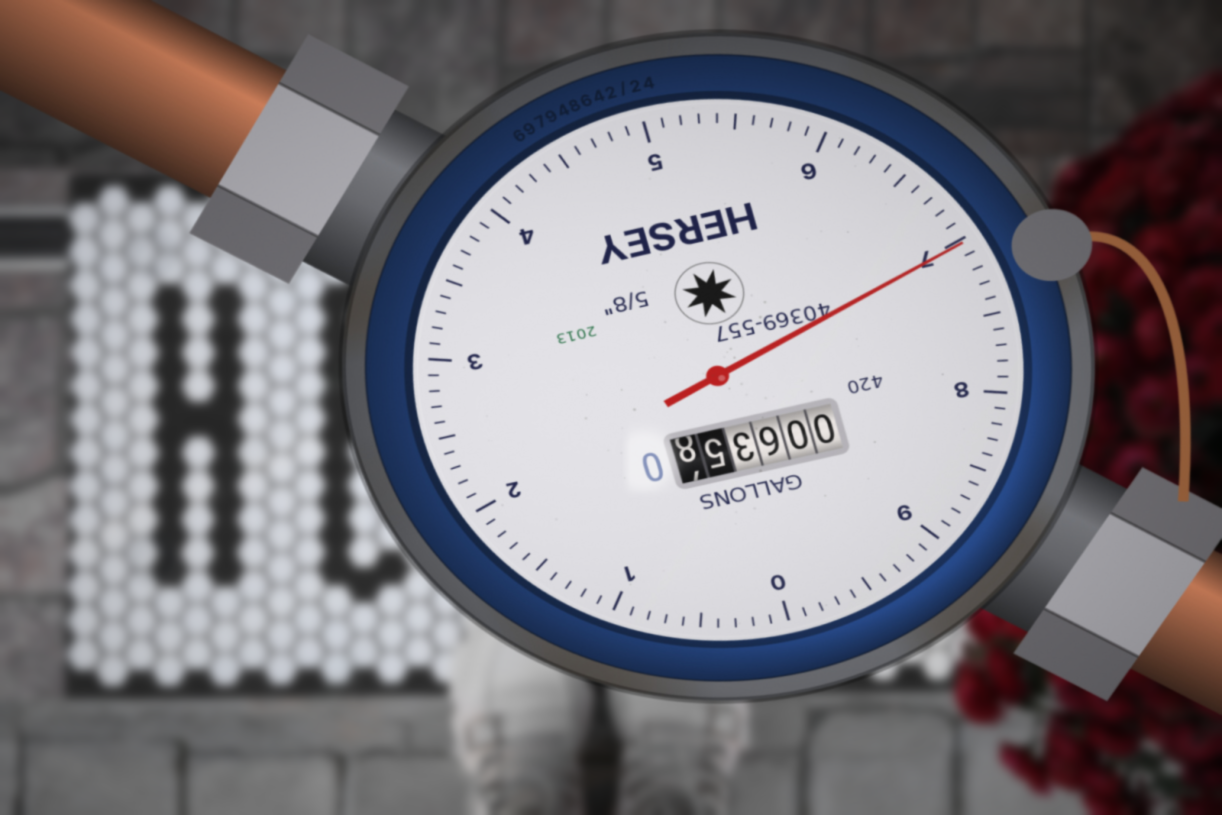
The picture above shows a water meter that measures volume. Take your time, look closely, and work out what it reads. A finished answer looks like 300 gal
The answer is 63577.0 gal
